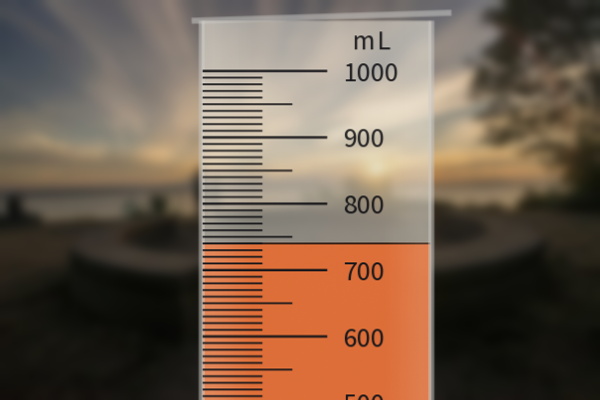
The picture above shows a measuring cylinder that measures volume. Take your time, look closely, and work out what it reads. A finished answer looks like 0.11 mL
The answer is 740 mL
